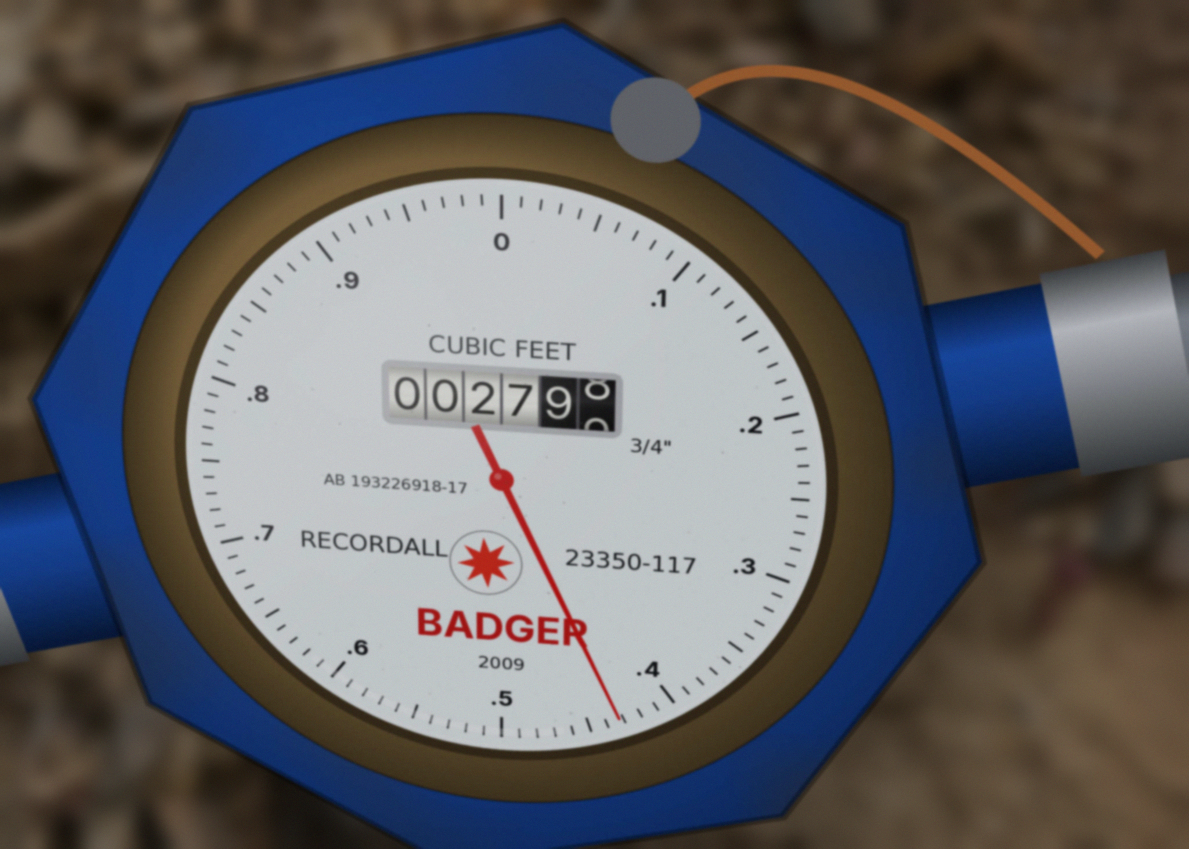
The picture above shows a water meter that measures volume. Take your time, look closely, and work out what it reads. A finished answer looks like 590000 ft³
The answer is 2798.43 ft³
